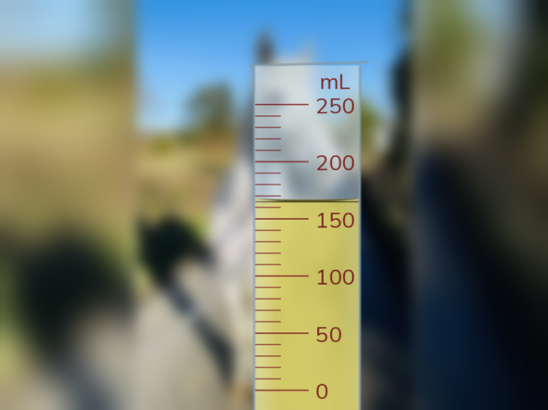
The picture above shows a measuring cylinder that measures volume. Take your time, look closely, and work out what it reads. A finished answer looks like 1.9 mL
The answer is 165 mL
